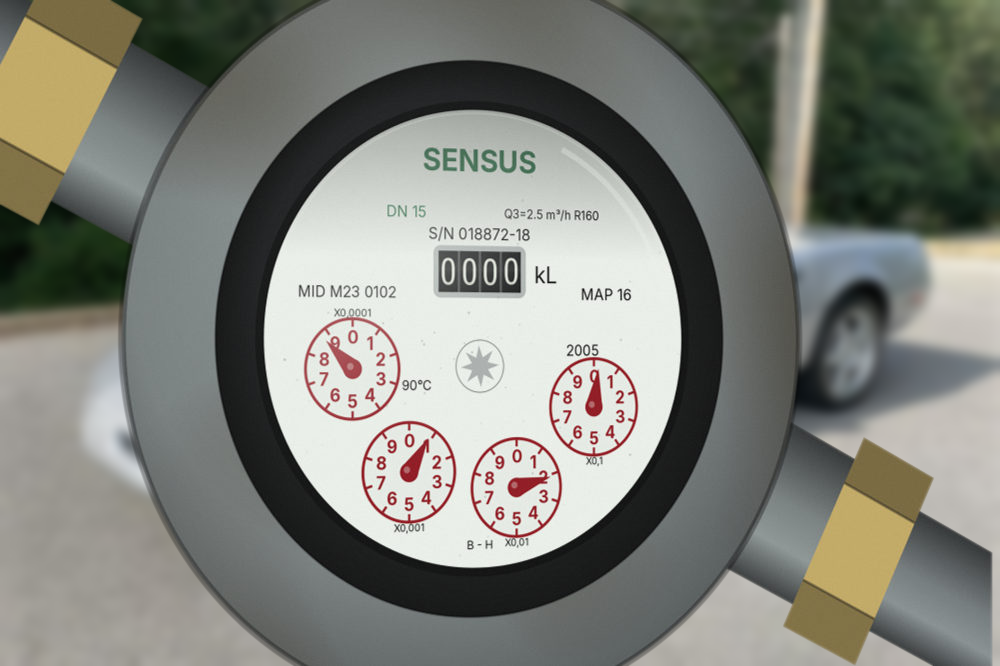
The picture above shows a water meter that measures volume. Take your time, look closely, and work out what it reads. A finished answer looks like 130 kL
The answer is 0.0208 kL
